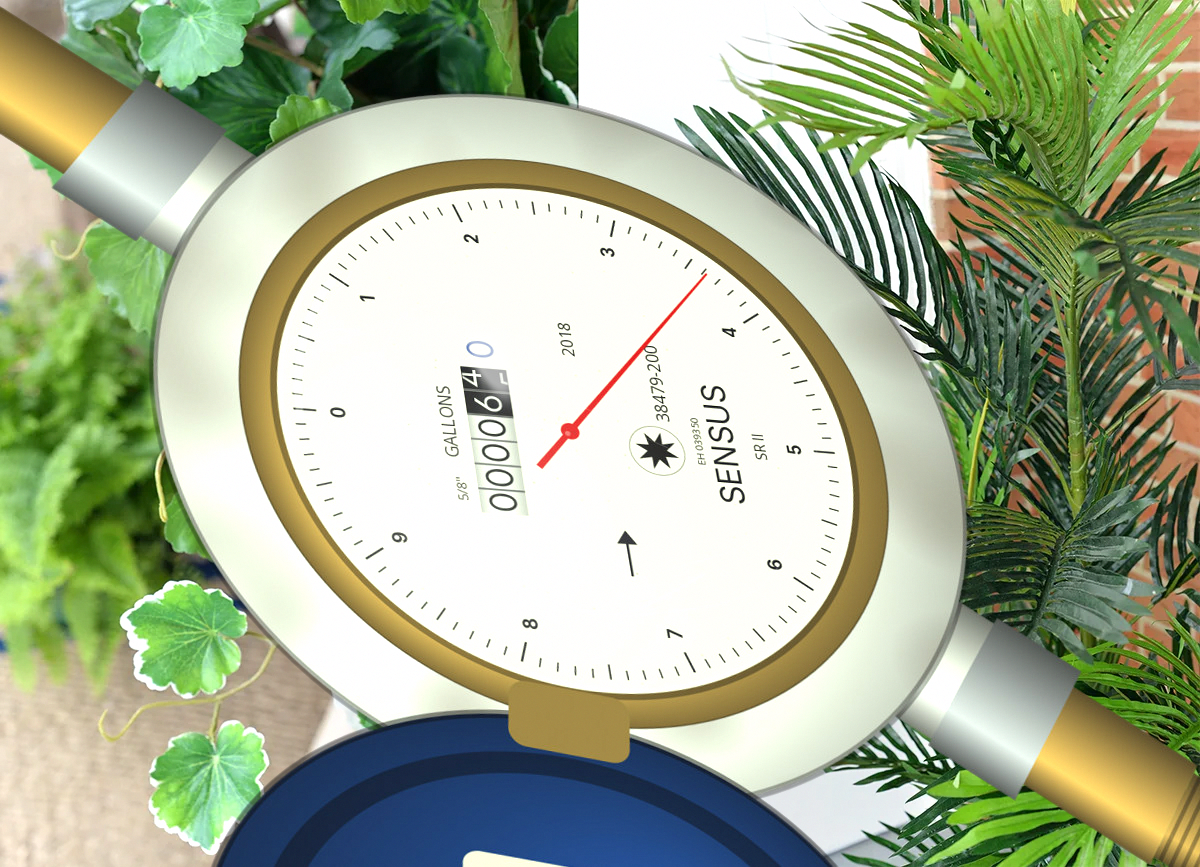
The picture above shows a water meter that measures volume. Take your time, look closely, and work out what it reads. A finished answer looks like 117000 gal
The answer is 643.6 gal
